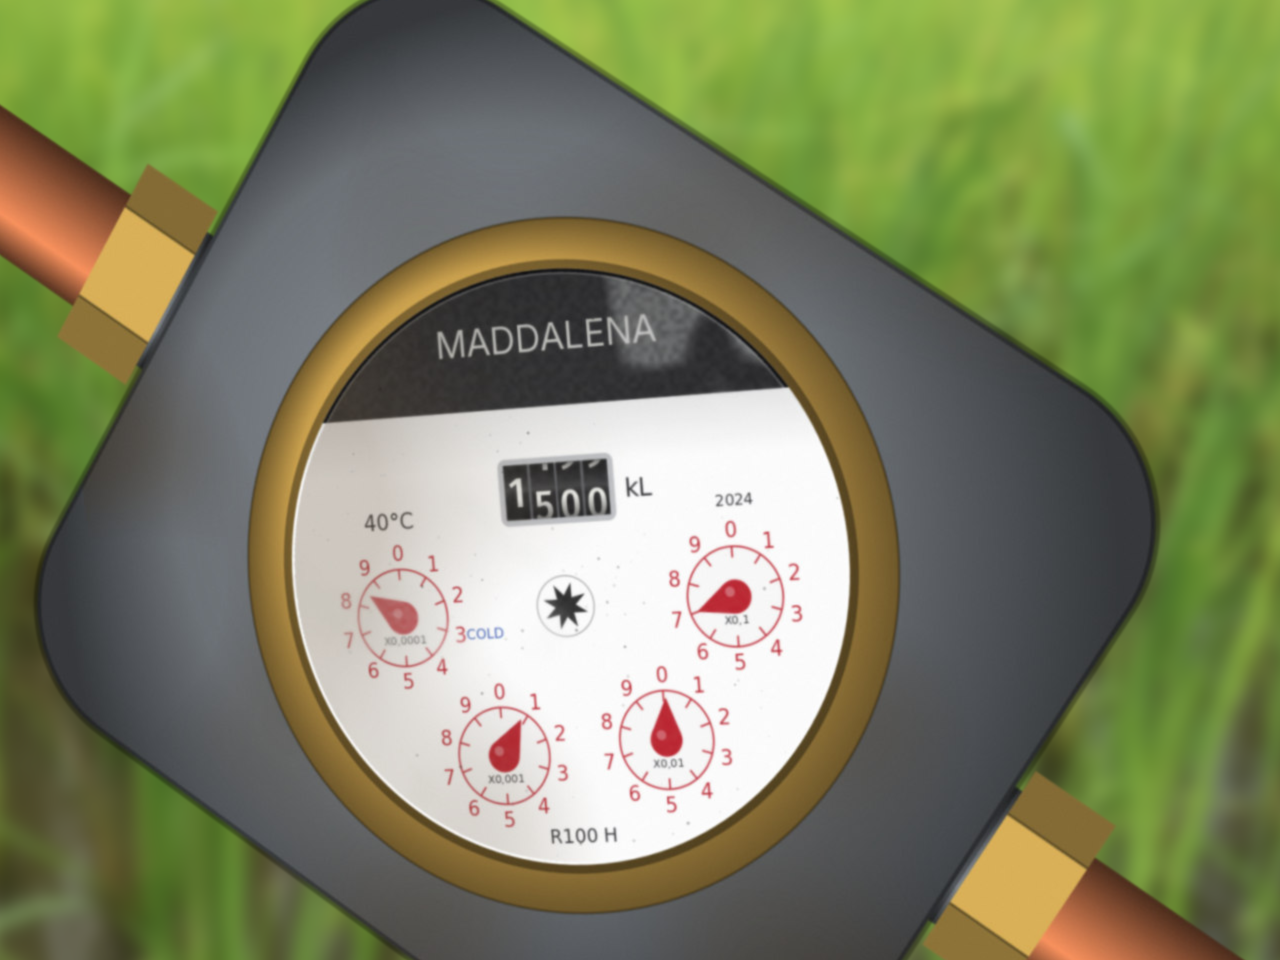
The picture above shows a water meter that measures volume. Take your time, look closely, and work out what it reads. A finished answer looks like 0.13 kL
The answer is 1499.7008 kL
